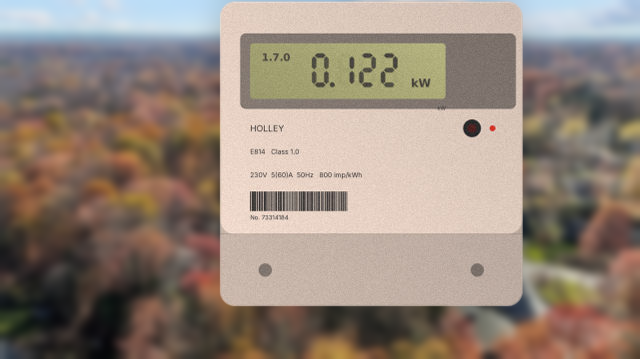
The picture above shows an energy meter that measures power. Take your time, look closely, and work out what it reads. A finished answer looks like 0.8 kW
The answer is 0.122 kW
